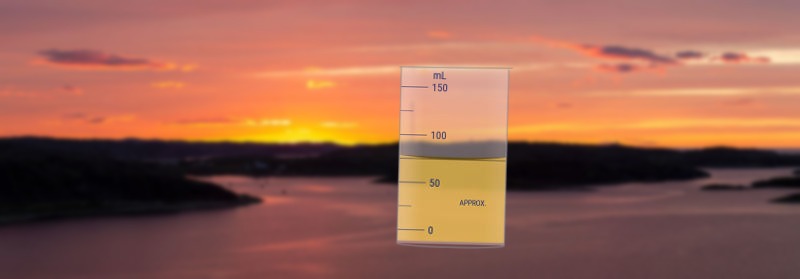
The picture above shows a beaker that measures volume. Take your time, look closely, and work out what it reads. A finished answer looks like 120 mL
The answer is 75 mL
